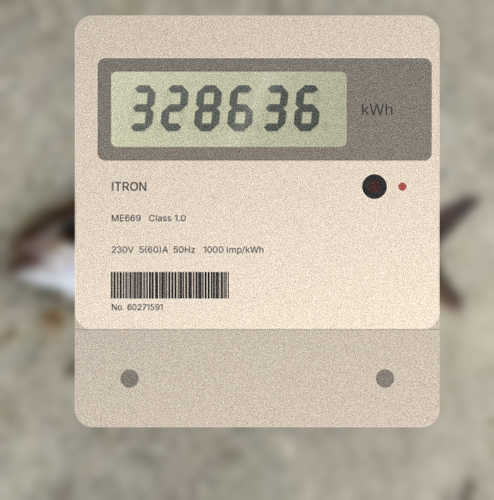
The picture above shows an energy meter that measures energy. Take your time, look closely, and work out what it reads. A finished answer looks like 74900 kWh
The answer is 328636 kWh
